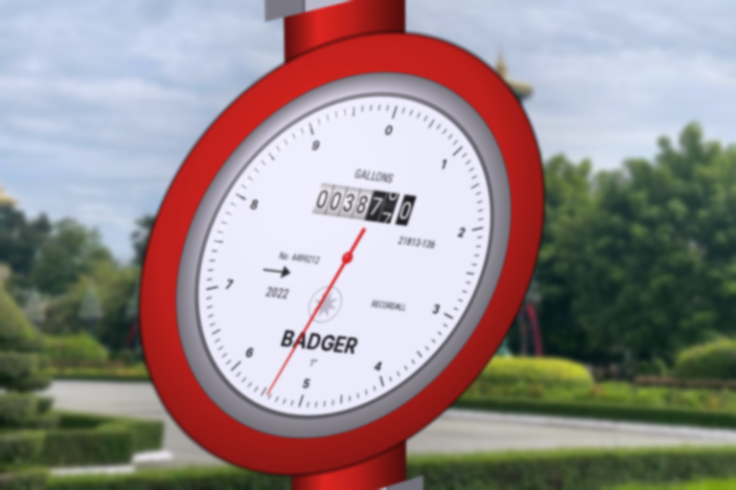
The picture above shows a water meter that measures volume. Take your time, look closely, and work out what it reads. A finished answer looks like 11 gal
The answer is 38765.4 gal
